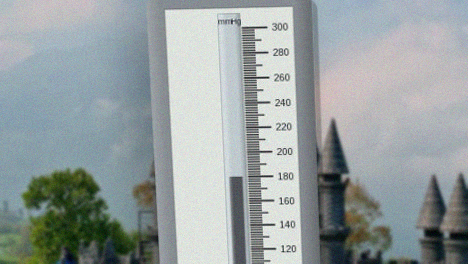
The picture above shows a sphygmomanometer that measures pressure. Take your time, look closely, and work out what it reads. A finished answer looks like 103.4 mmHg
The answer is 180 mmHg
